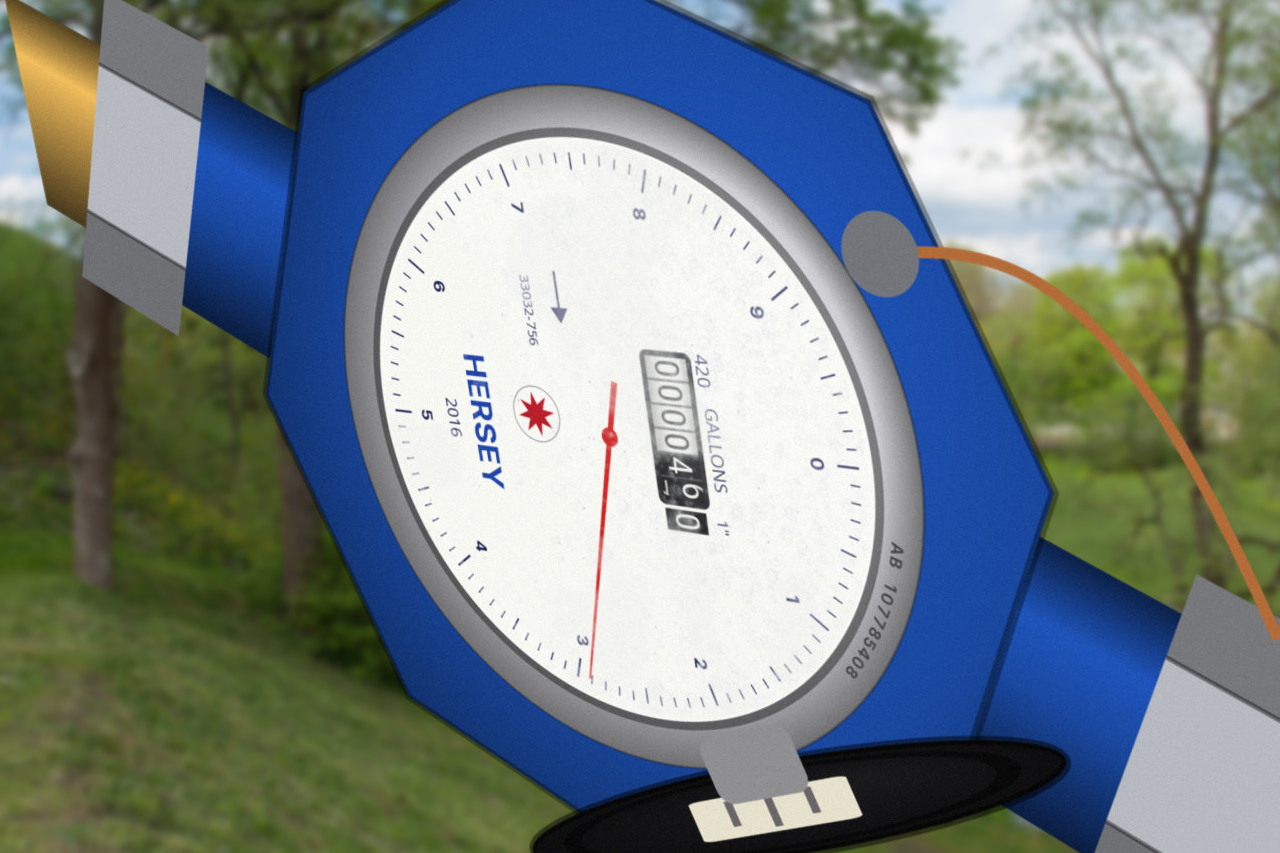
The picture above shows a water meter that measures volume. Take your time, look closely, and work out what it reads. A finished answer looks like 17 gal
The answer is 462.9 gal
